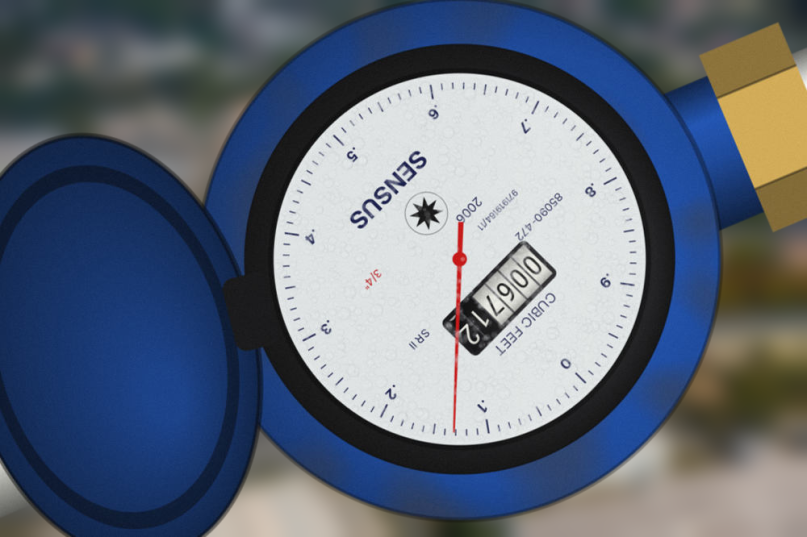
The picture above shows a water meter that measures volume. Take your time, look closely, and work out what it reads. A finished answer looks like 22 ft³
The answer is 6712.13 ft³
